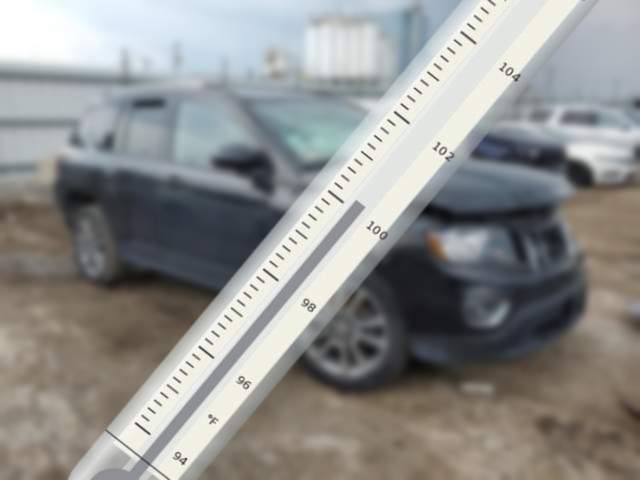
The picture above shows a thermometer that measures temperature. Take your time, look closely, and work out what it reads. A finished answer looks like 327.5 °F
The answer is 100.2 °F
